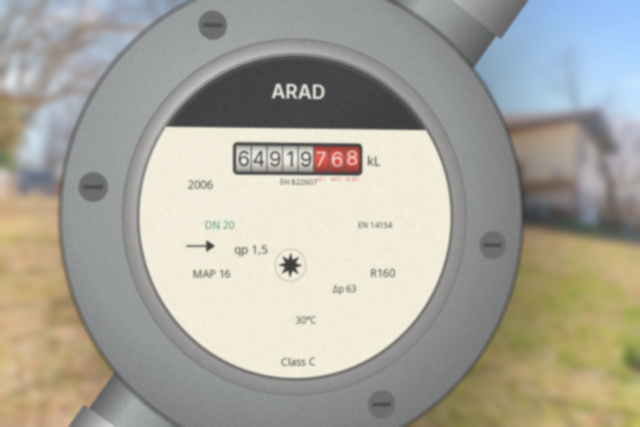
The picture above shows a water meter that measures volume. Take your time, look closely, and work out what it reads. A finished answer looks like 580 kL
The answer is 64919.768 kL
